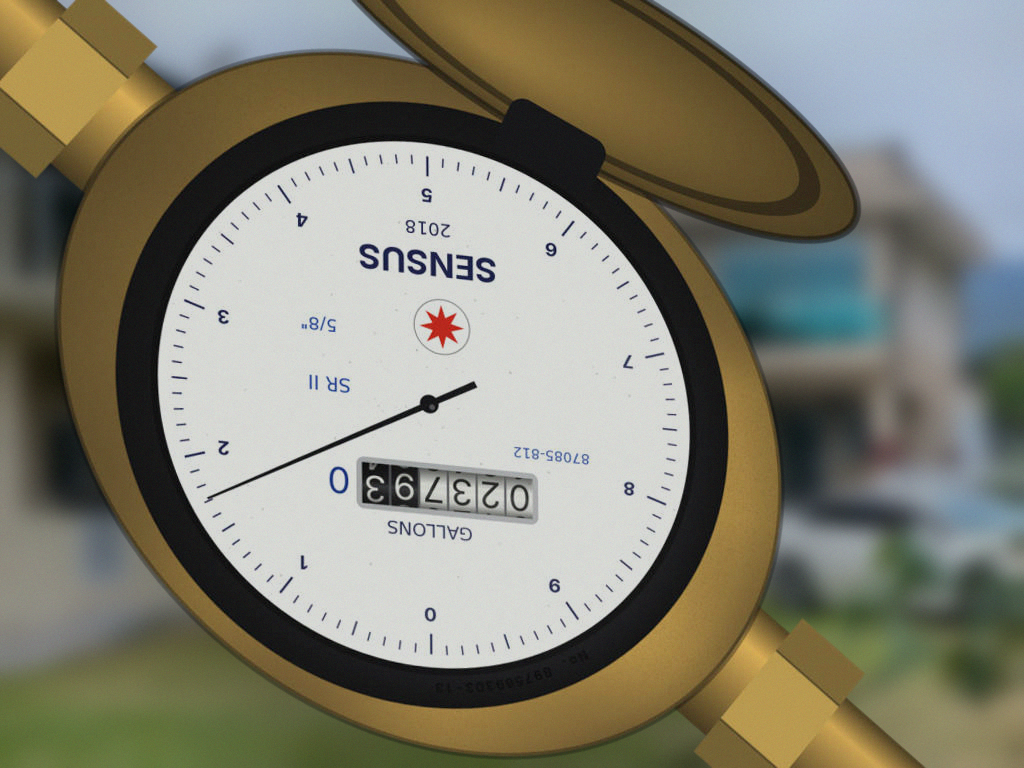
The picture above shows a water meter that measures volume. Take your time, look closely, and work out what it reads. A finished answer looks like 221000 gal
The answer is 237931.7 gal
